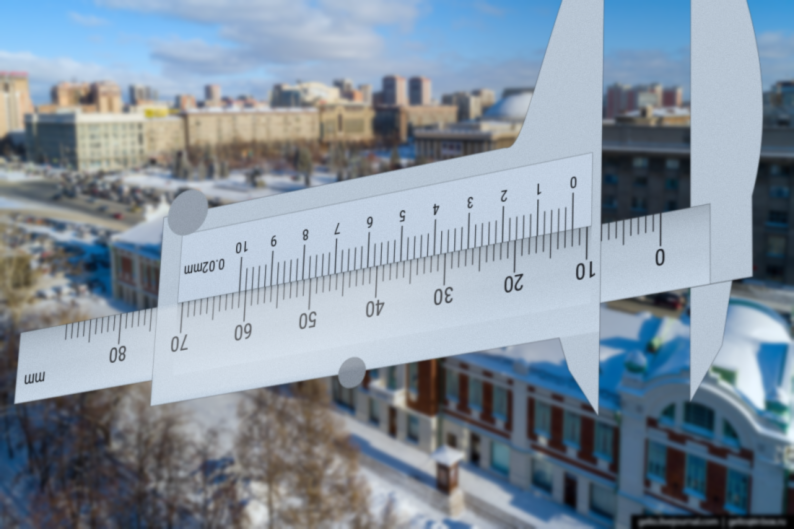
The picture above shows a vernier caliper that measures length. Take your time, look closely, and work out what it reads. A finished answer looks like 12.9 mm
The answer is 12.0 mm
